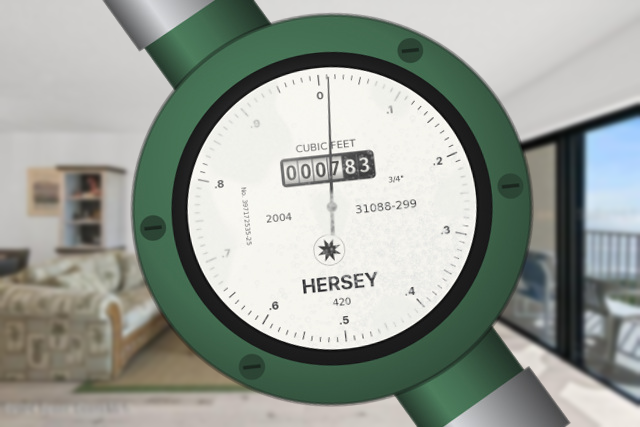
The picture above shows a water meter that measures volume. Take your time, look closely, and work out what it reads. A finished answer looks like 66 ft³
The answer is 783.01 ft³
